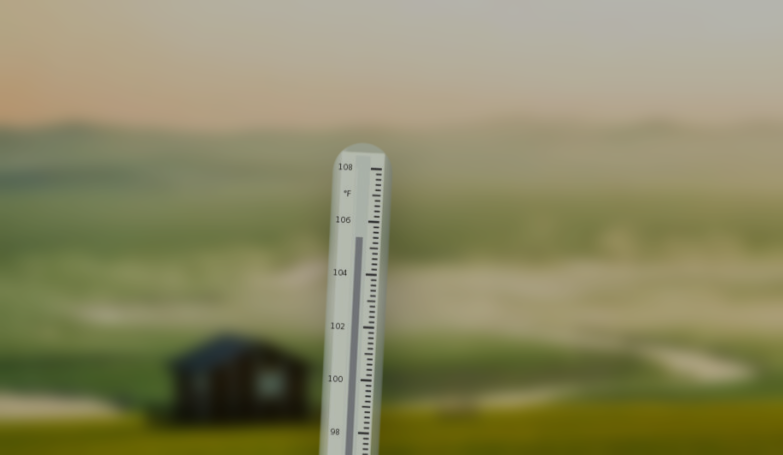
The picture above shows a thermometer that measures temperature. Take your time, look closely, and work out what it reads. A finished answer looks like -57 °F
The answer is 105.4 °F
